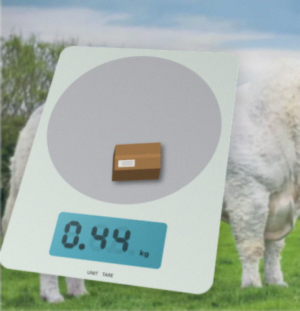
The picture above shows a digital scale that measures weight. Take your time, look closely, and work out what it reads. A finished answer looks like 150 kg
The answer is 0.44 kg
